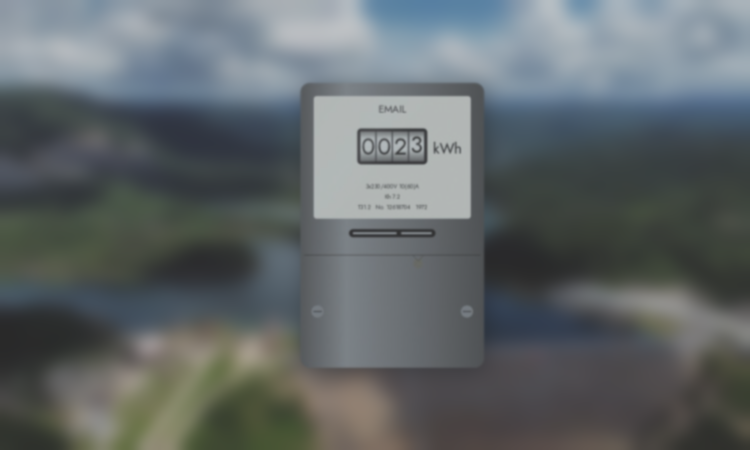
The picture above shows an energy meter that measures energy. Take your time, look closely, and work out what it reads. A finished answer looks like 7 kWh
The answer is 23 kWh
